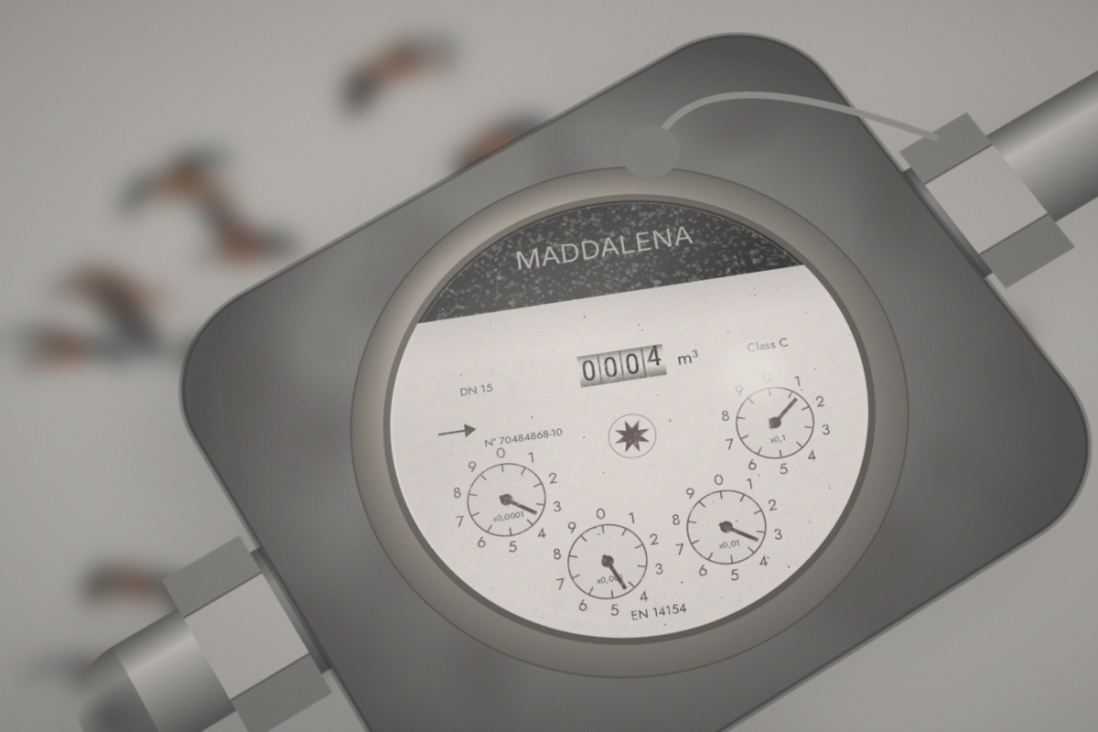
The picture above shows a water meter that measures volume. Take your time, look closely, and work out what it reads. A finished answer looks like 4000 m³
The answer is 4.1343 m³
